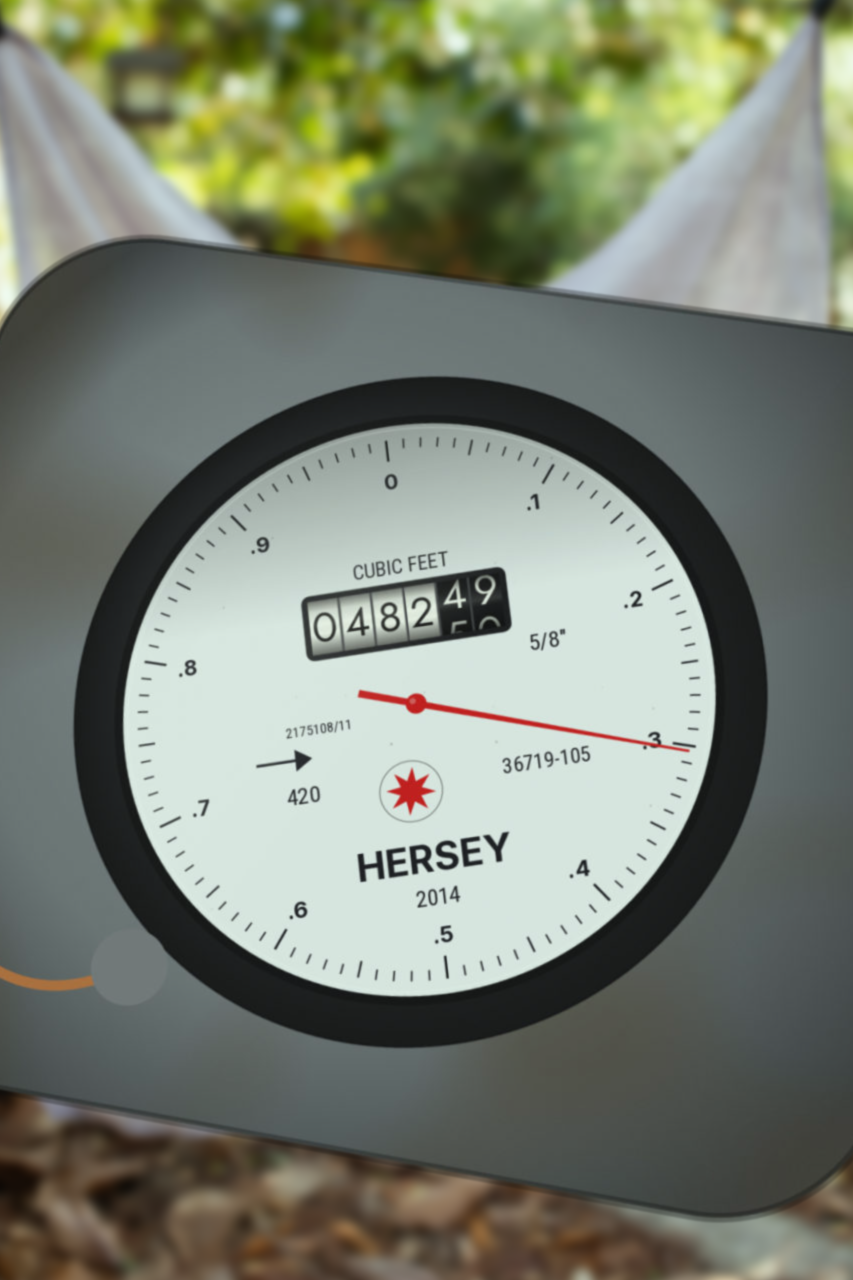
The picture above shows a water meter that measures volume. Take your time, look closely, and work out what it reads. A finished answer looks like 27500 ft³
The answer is 48249.30 ft³
